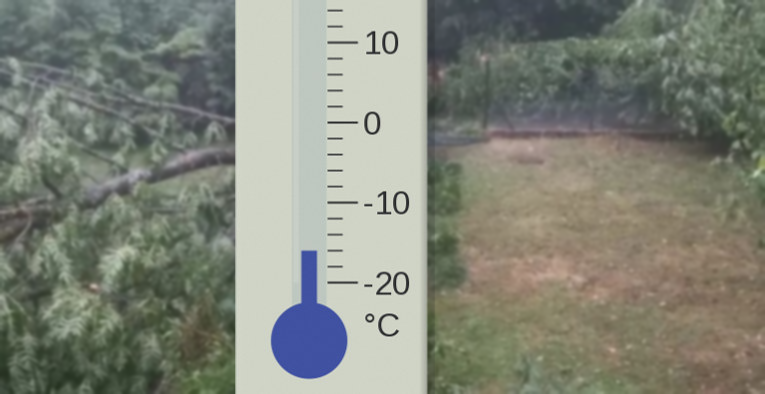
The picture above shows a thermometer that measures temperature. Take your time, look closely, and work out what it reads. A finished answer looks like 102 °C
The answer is -16 °C
